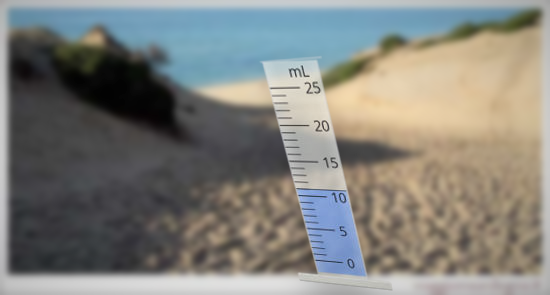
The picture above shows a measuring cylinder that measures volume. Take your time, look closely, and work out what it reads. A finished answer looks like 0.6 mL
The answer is 11 mL
